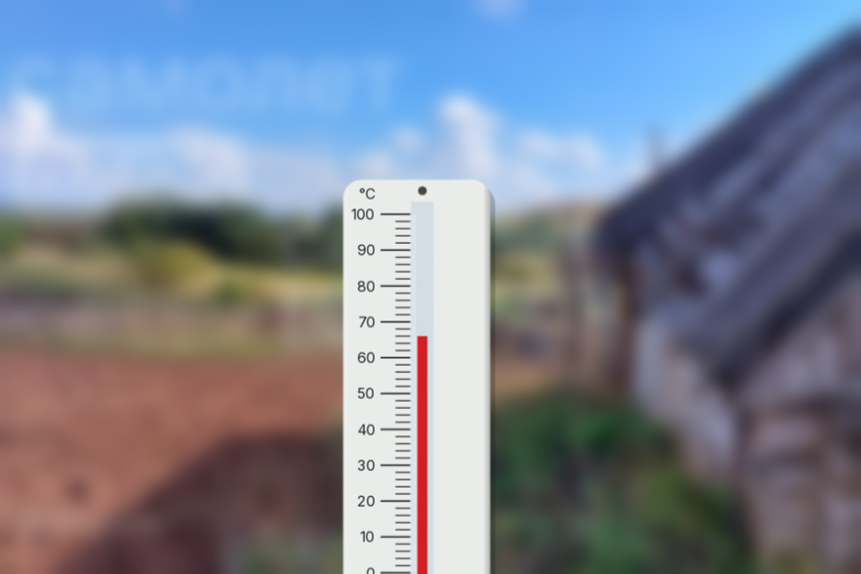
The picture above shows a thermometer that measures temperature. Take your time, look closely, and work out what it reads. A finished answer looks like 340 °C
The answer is 66 °C
